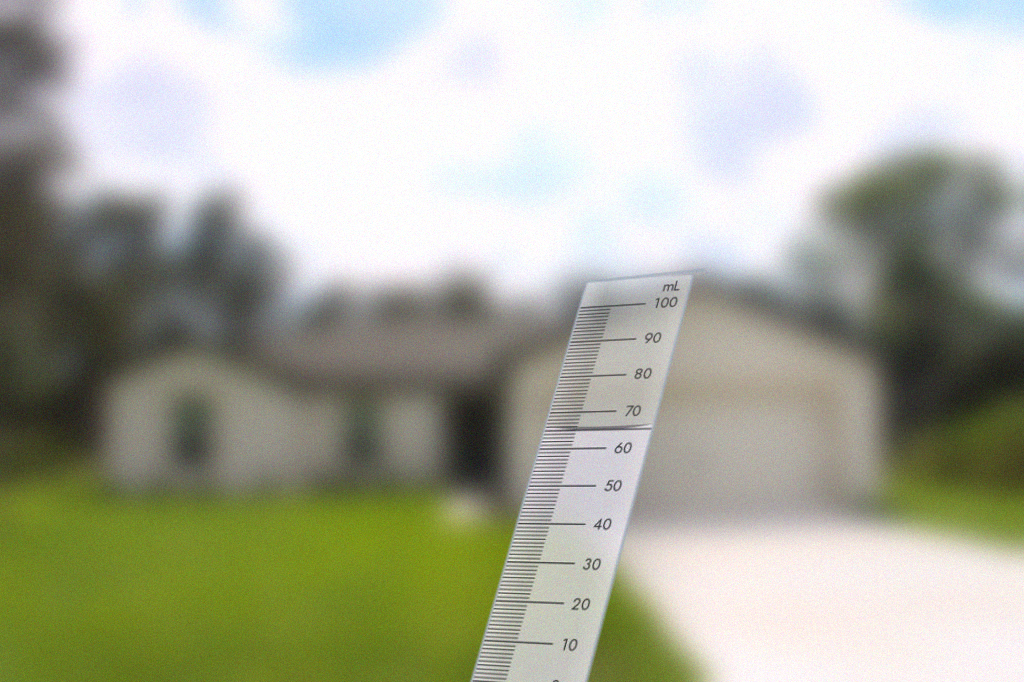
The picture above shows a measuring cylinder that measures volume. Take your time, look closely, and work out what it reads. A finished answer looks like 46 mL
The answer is 65 mL
